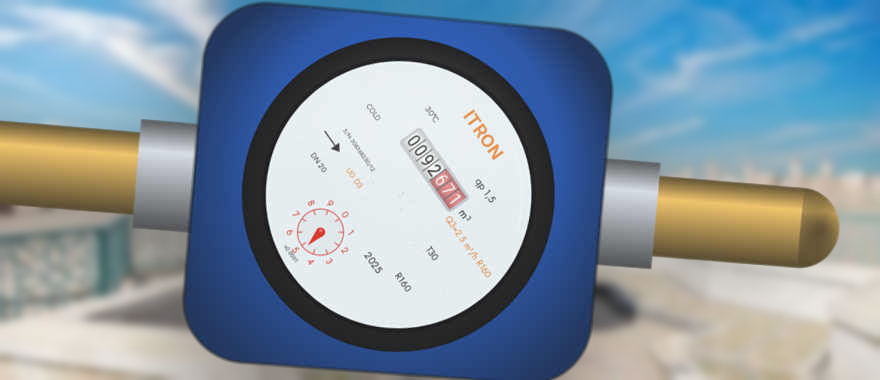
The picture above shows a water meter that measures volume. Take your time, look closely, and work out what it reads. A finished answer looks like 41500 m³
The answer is 92.6714 m³
